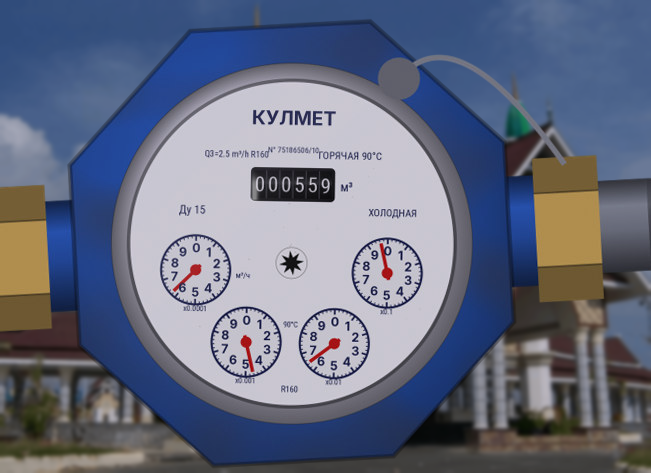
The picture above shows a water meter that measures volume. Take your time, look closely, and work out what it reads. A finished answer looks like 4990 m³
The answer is 558.9646 m³
